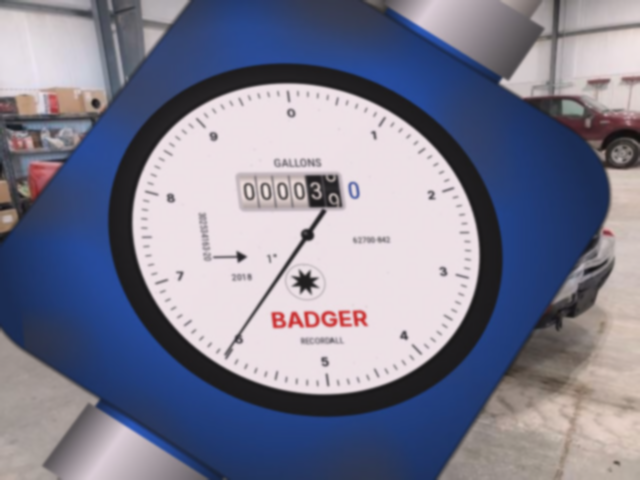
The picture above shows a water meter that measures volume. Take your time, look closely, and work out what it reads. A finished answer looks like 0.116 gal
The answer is 386.0 gal
